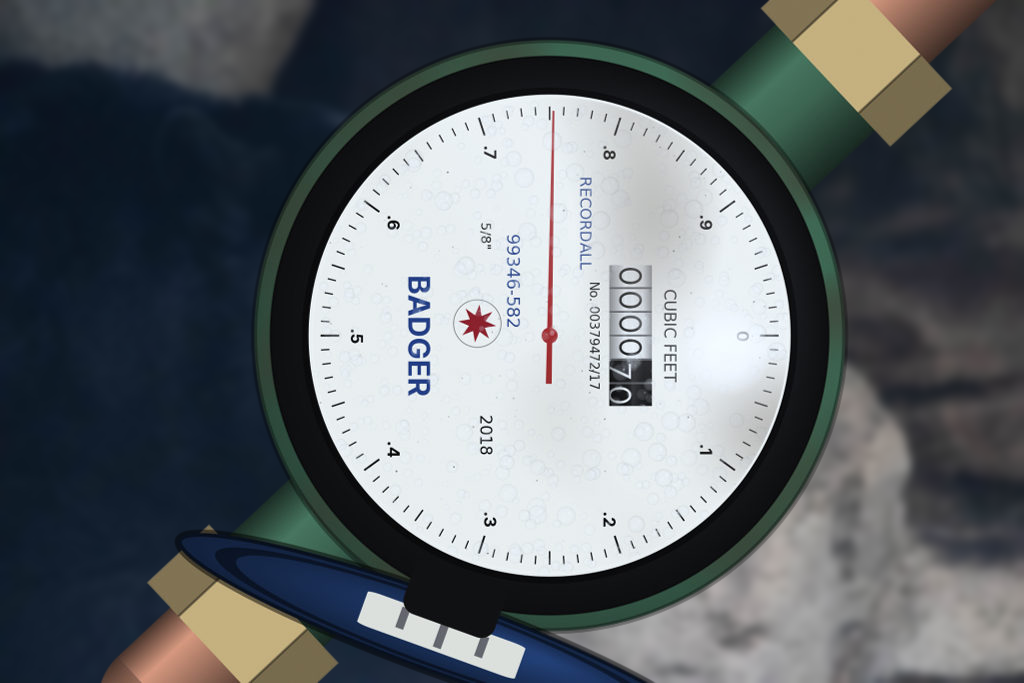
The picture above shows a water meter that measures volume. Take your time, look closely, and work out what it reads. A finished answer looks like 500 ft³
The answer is 69.75 ft³
